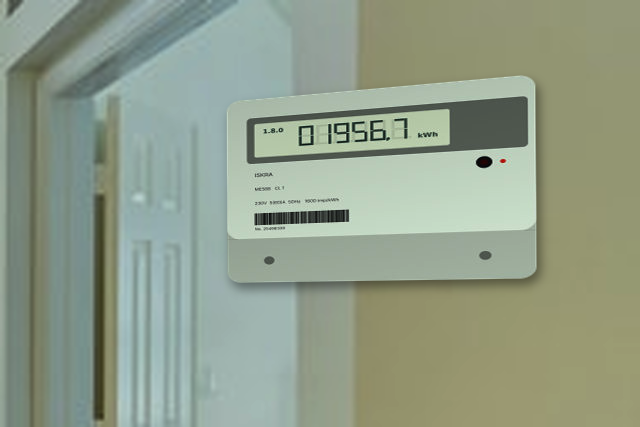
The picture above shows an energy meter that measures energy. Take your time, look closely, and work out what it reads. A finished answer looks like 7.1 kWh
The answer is 1956.7 kWh
